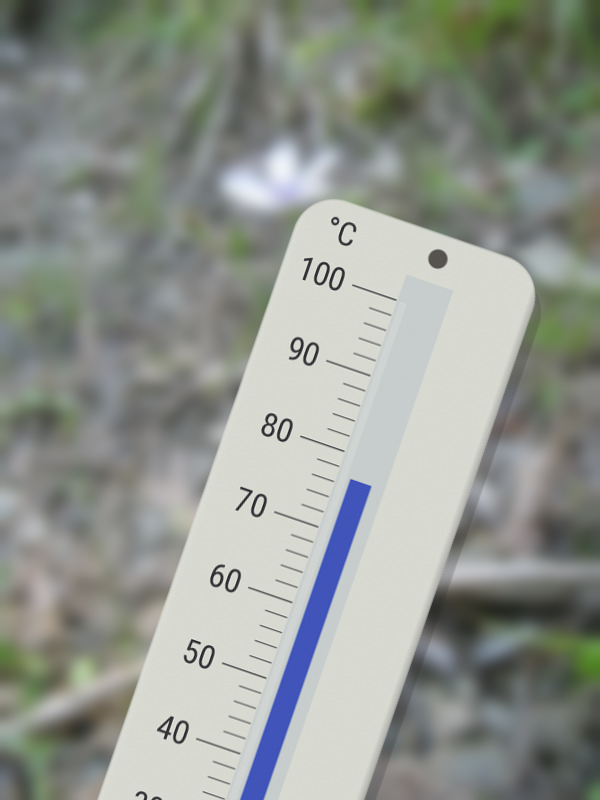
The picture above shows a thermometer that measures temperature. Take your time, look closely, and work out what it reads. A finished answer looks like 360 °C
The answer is 77 °C
